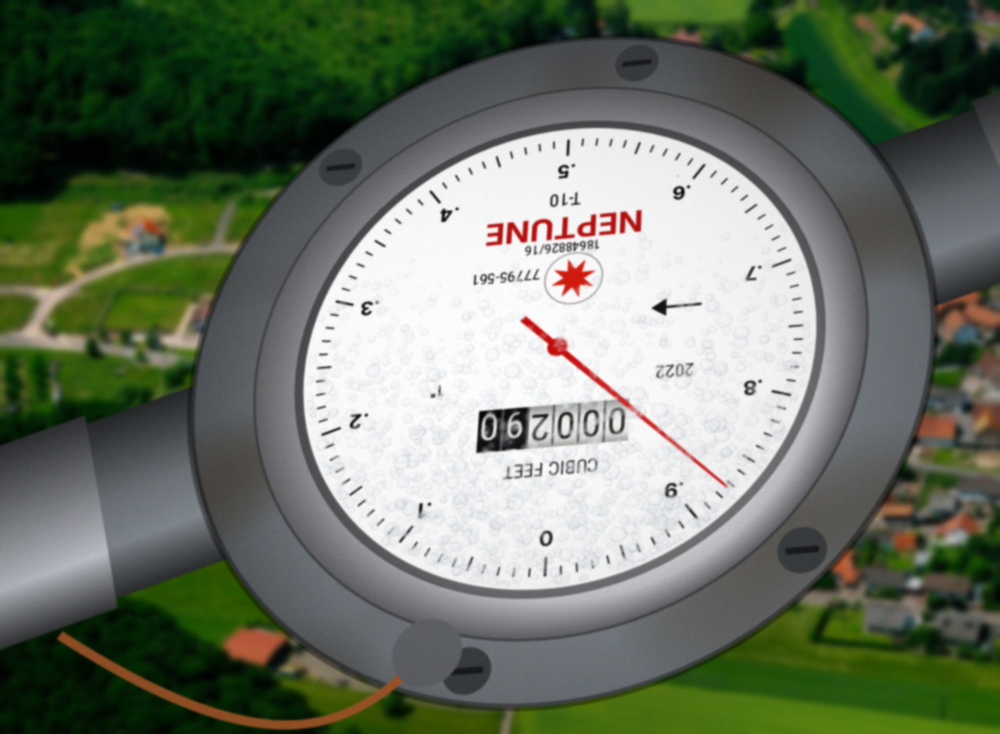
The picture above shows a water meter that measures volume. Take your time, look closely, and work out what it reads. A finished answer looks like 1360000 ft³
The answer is 289.87 ft³
